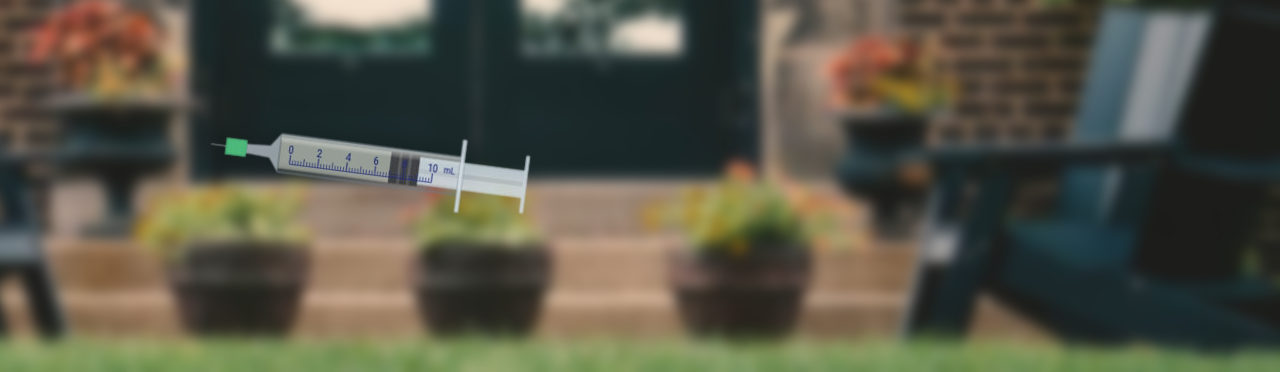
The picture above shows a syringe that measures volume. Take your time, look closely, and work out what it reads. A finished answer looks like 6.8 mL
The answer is 7 mL
